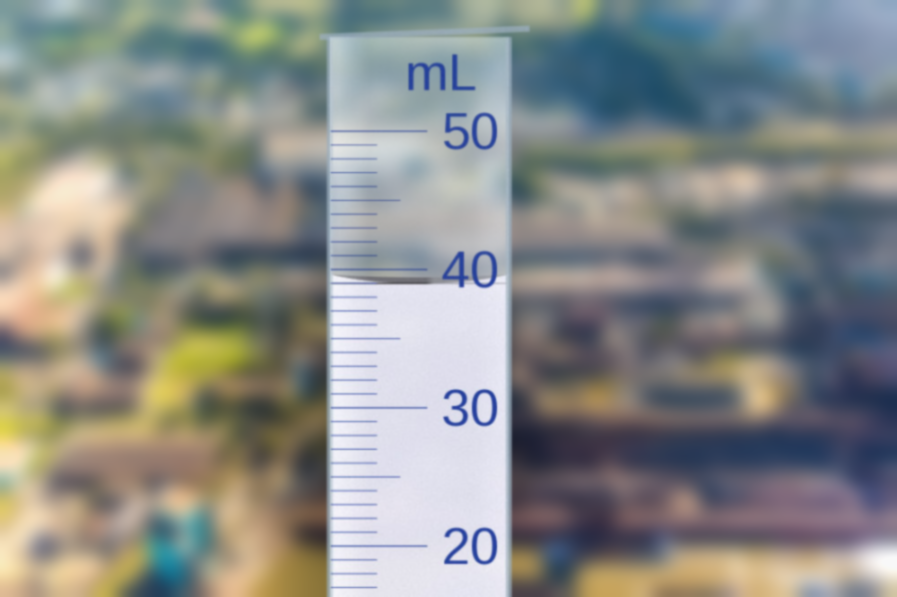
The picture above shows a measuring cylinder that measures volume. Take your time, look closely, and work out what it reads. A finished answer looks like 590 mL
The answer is 39 mL
